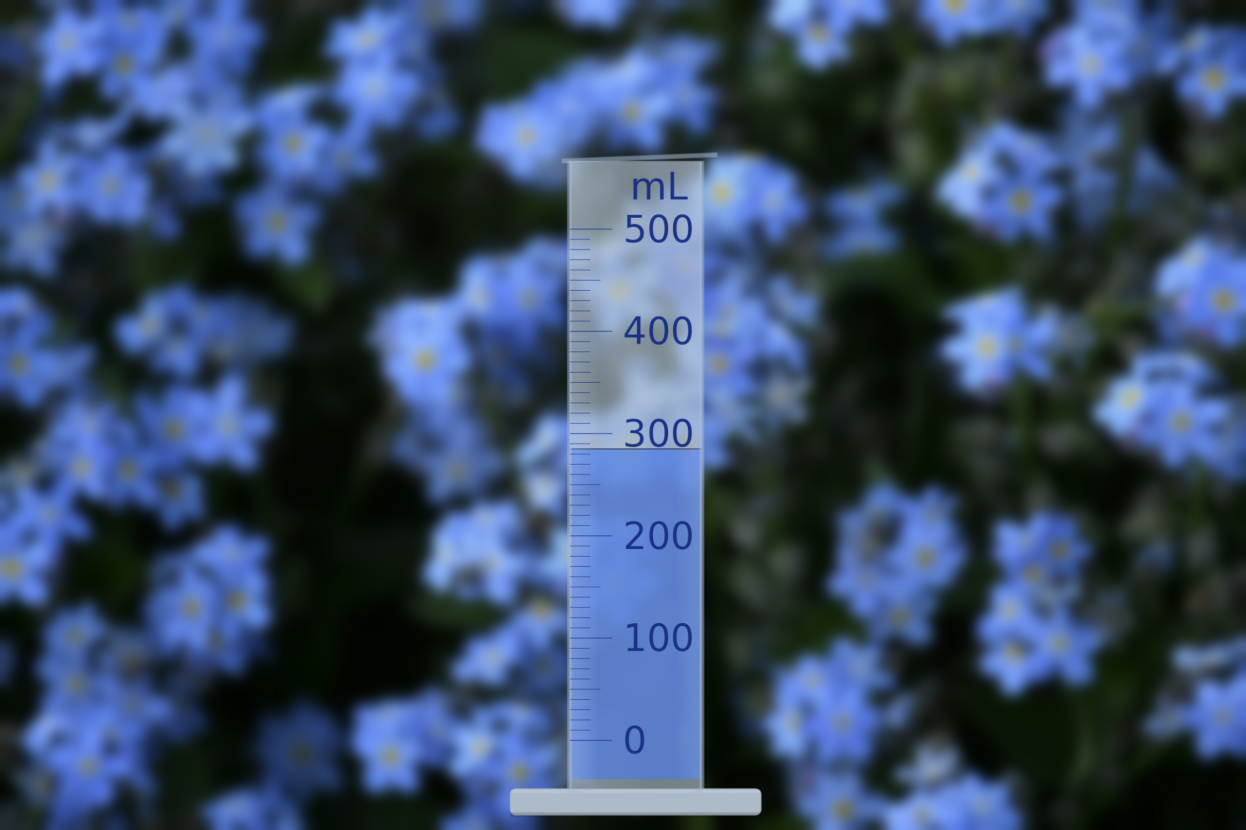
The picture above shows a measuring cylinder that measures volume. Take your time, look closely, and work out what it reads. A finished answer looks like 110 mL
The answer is 285 mL
